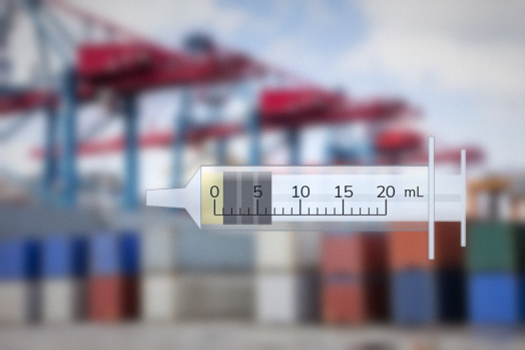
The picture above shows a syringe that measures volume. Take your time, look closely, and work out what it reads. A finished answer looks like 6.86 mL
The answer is 1 mL
